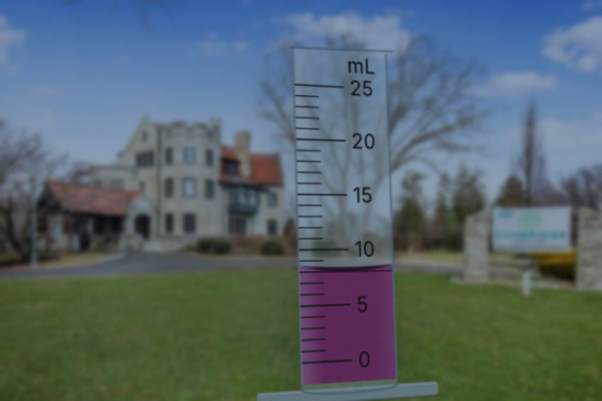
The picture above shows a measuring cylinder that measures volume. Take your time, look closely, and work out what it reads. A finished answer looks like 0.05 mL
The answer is 8 mL
